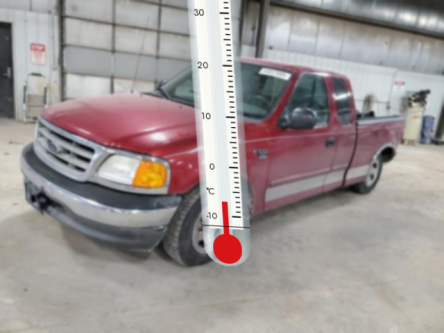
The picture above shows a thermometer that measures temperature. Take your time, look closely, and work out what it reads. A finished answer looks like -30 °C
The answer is -7 °C
